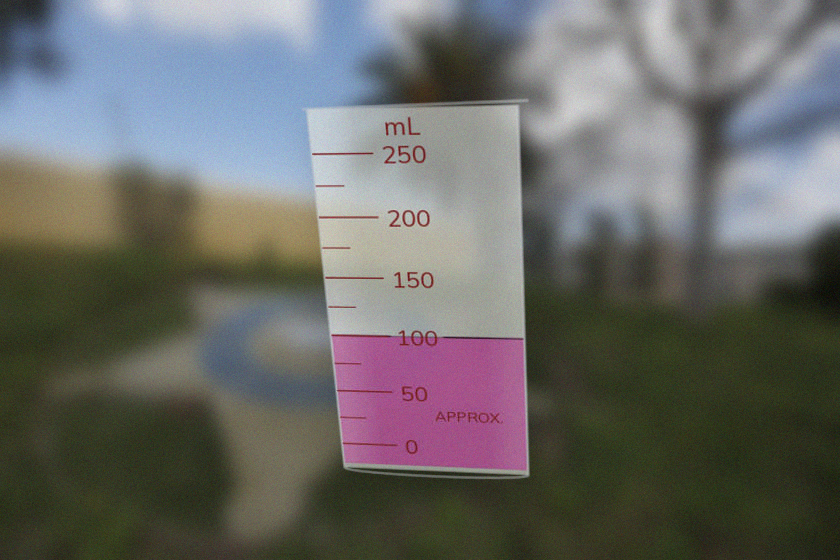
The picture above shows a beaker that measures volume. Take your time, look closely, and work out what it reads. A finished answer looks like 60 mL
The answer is 100 mL
